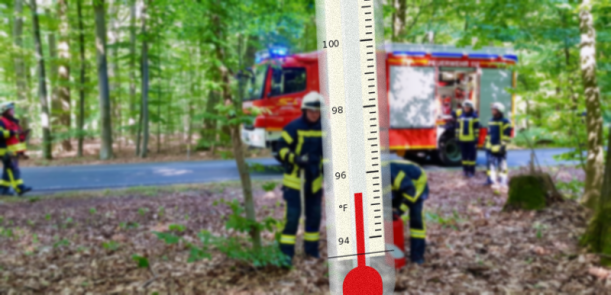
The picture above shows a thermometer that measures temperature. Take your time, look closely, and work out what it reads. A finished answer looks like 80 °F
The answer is 95.4 °F
